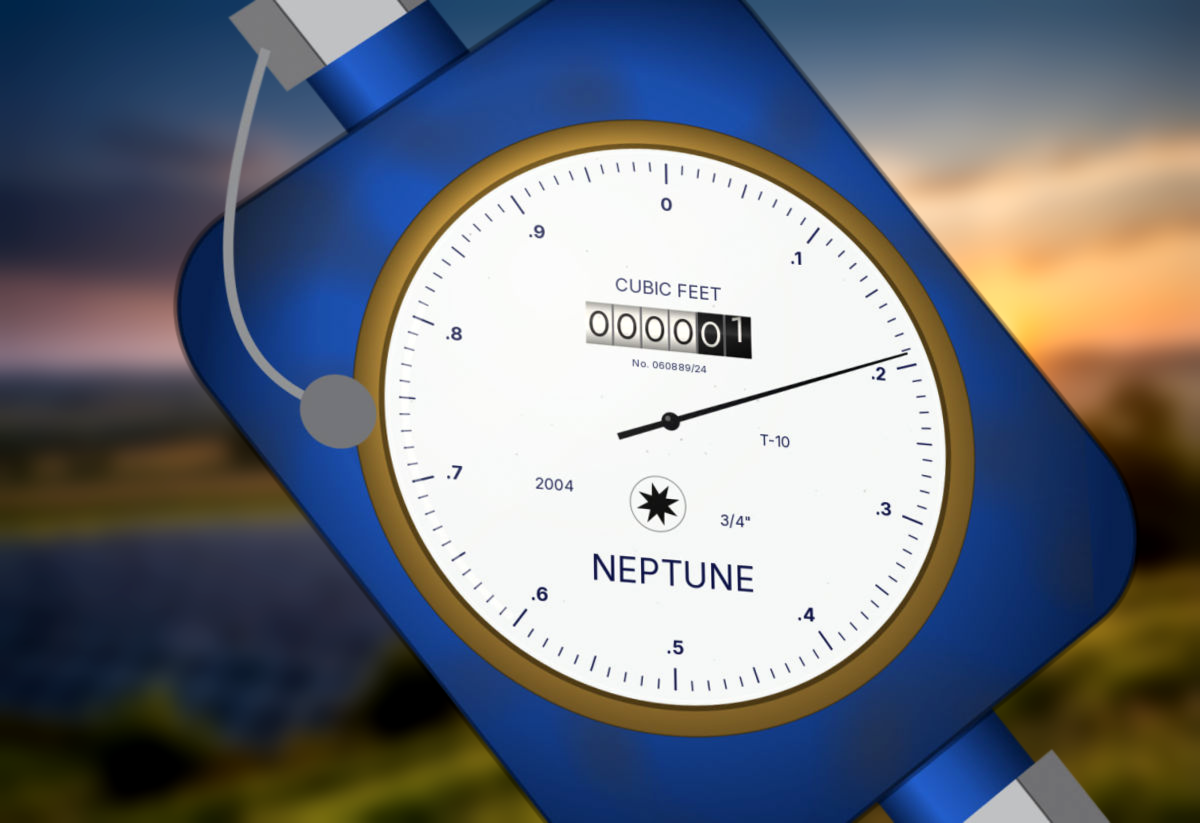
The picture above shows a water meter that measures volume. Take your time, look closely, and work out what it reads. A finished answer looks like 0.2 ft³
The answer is 1.19 ft³
